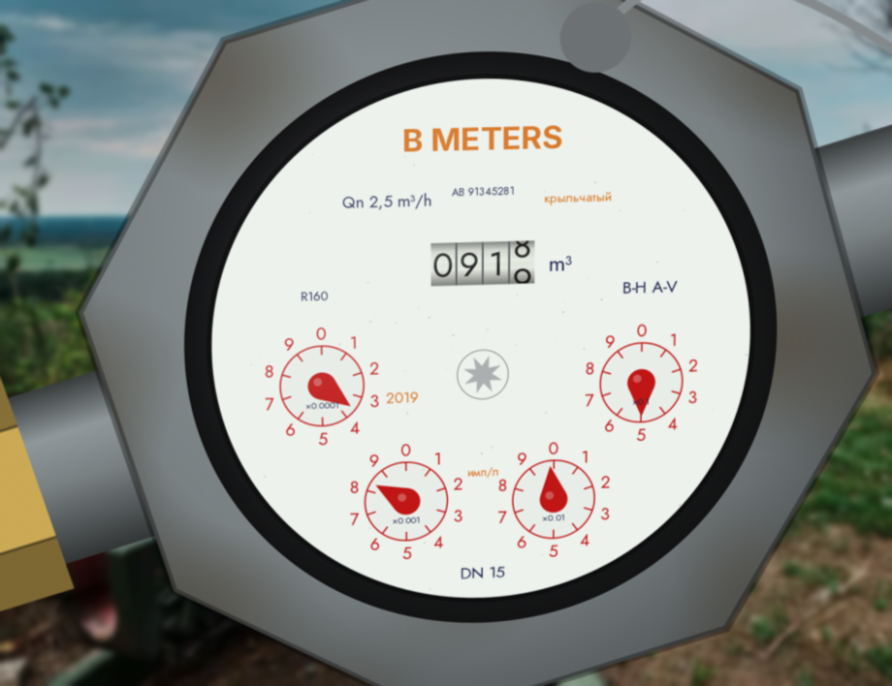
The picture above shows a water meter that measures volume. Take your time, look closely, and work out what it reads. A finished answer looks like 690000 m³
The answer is 918.4983 m³
